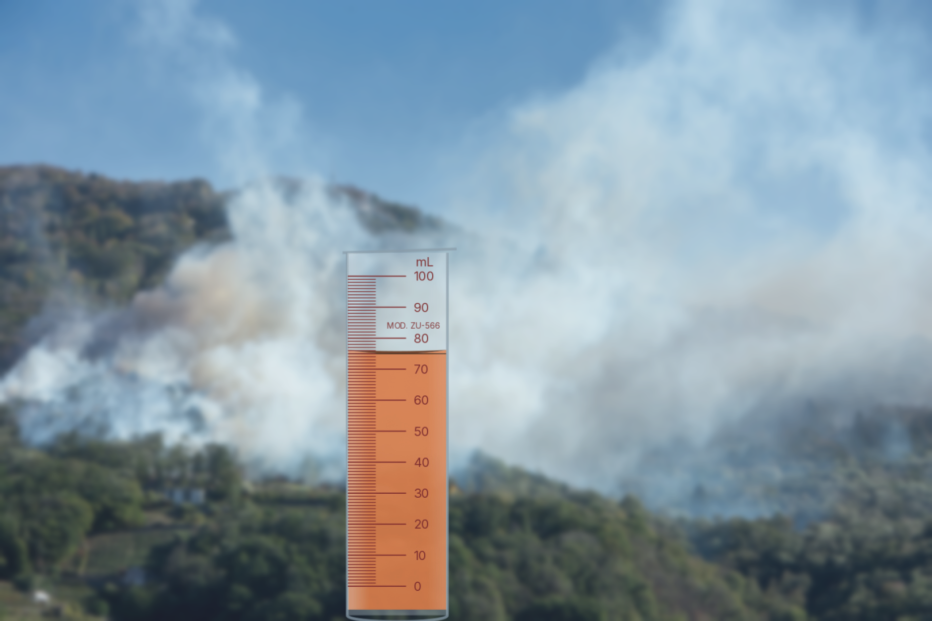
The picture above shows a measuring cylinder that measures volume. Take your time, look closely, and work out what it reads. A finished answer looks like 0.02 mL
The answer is 75 mL
